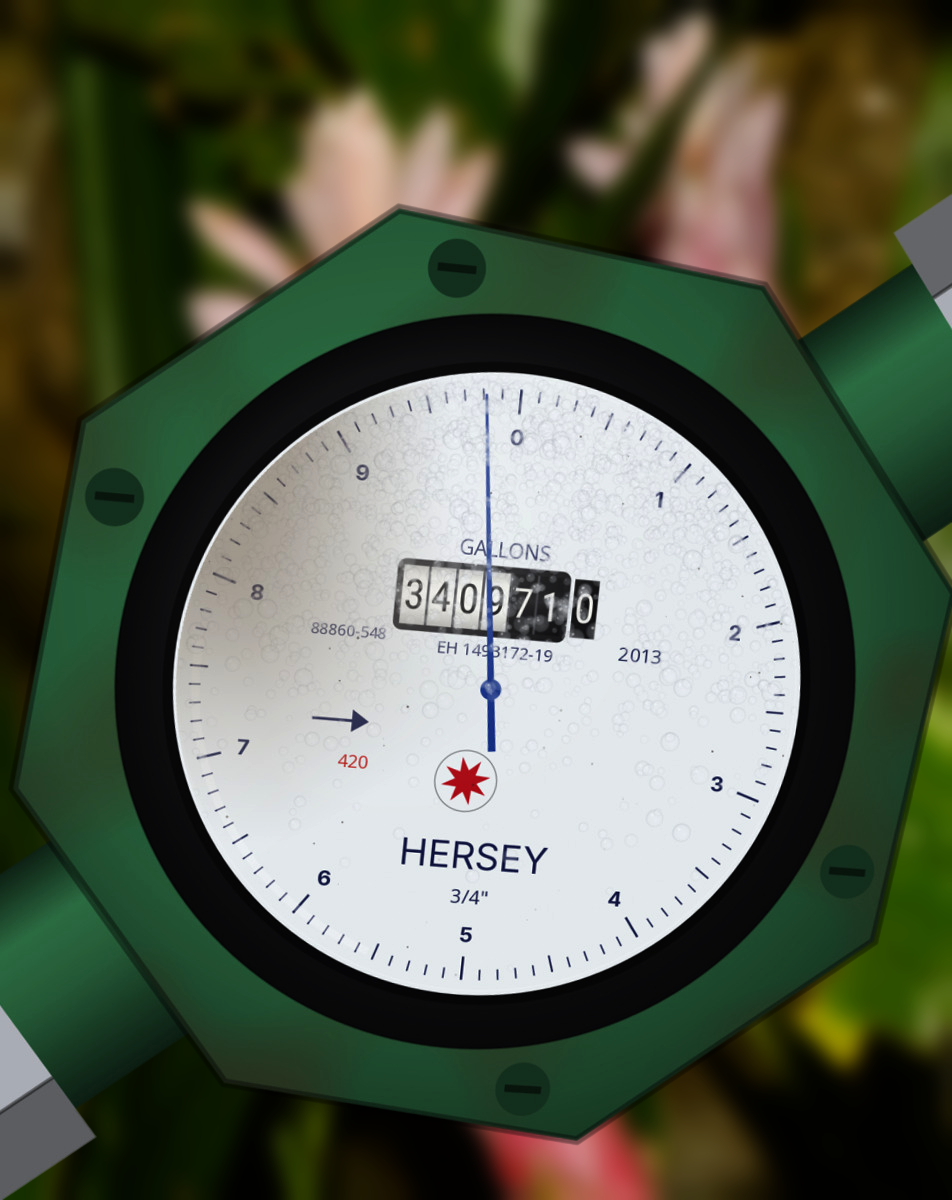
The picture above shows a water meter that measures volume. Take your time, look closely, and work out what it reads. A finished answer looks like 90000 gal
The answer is 3409709.8 gal
